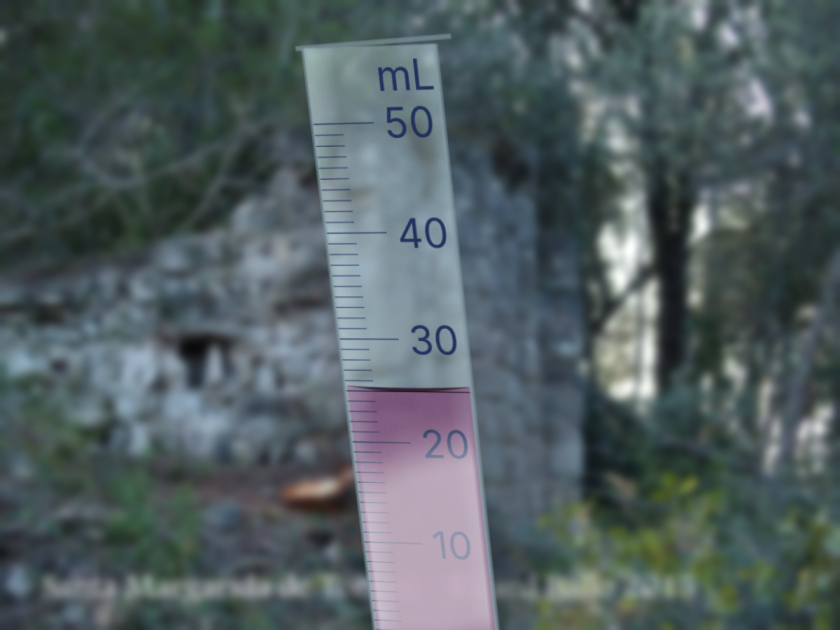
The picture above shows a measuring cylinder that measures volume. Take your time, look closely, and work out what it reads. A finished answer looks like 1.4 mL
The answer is 25 mL
